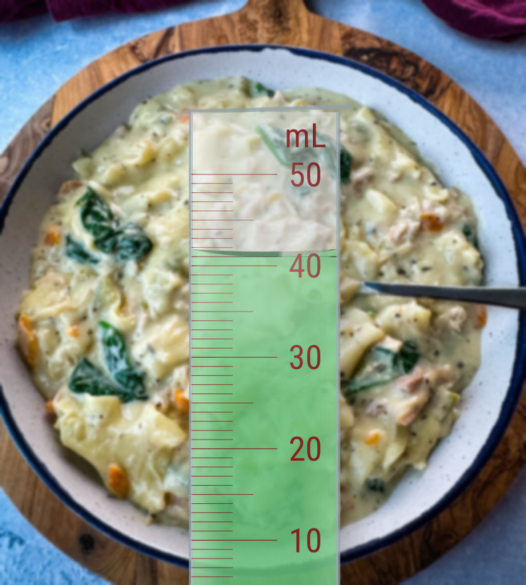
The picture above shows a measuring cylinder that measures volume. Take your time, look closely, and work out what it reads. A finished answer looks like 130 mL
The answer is 41 mL
